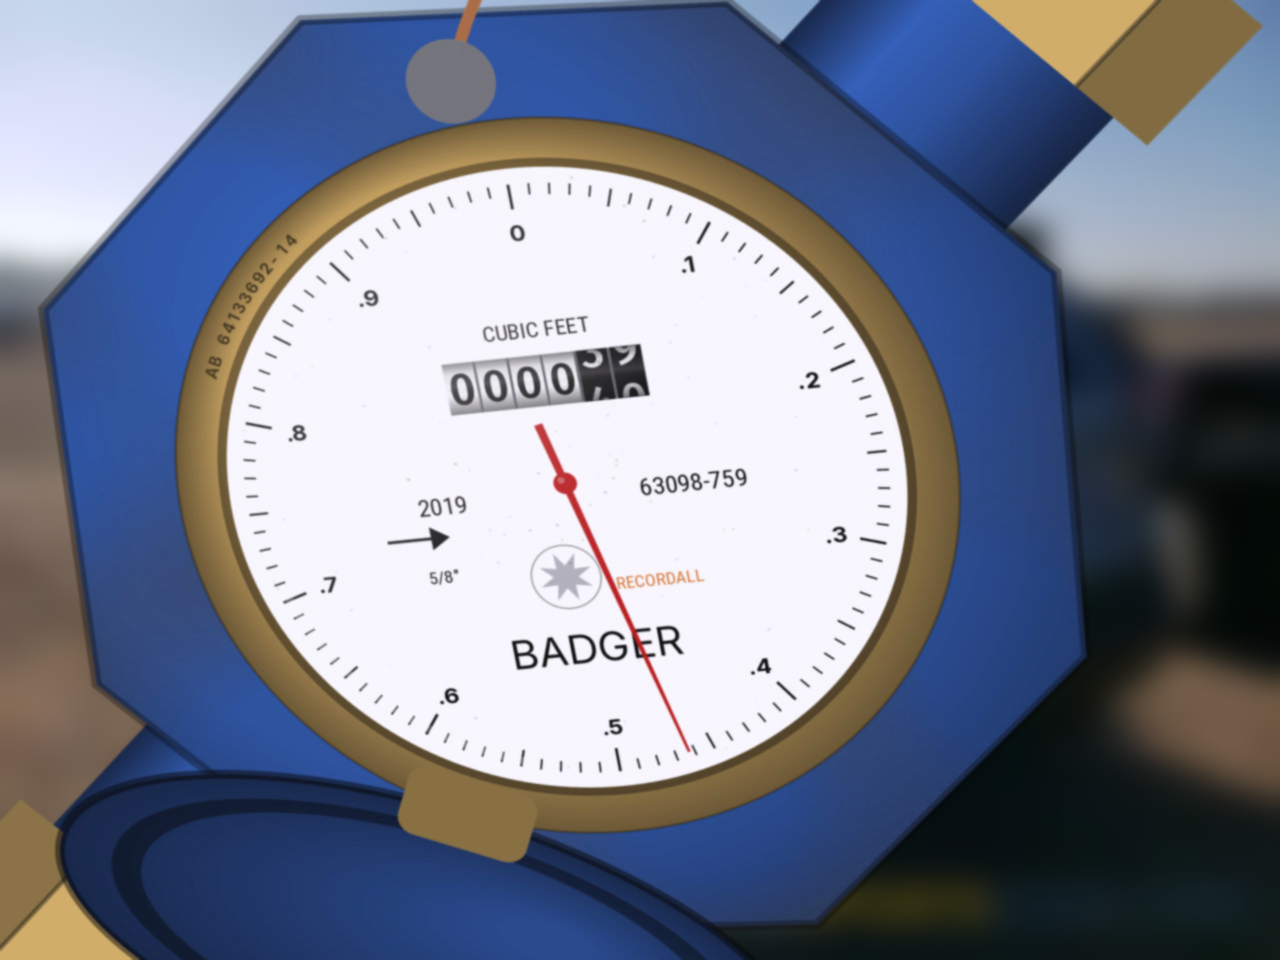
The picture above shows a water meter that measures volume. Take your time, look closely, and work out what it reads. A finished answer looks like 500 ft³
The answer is 39.46 ft³
